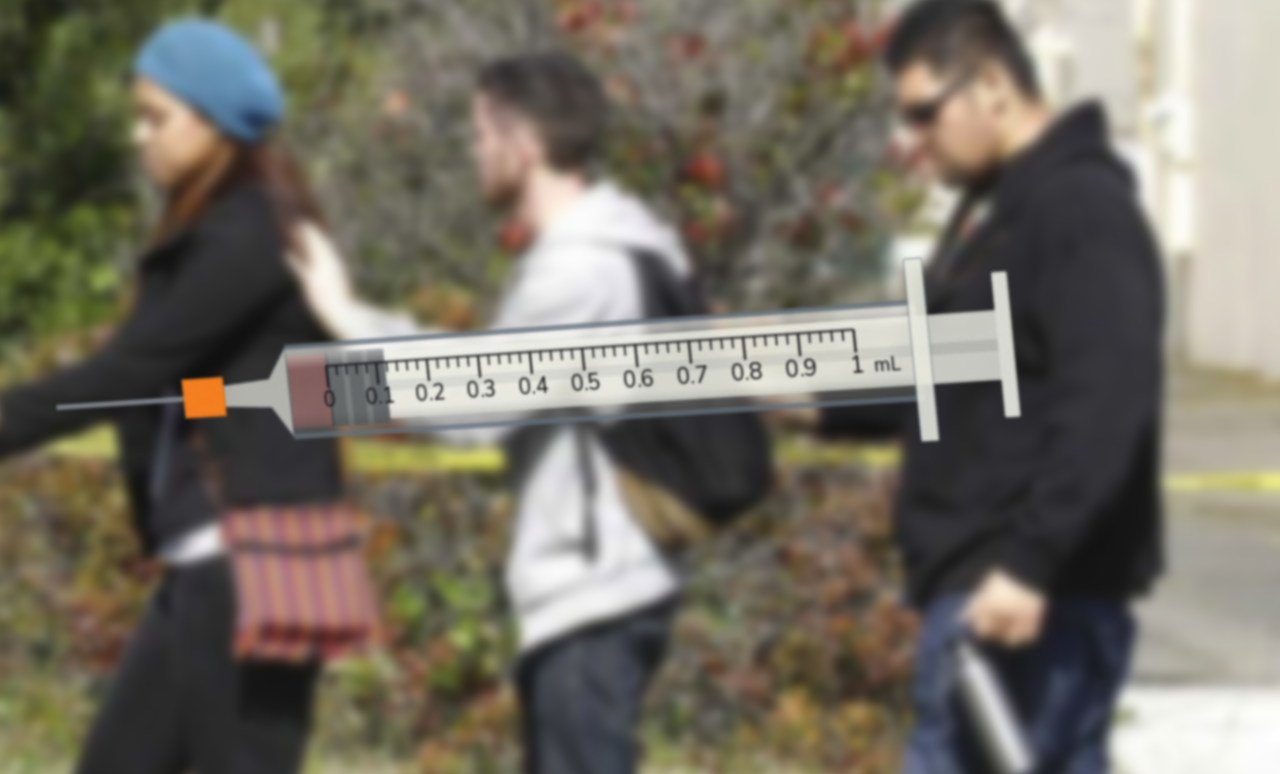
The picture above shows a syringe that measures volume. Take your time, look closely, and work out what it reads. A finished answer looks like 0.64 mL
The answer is 0 mL
